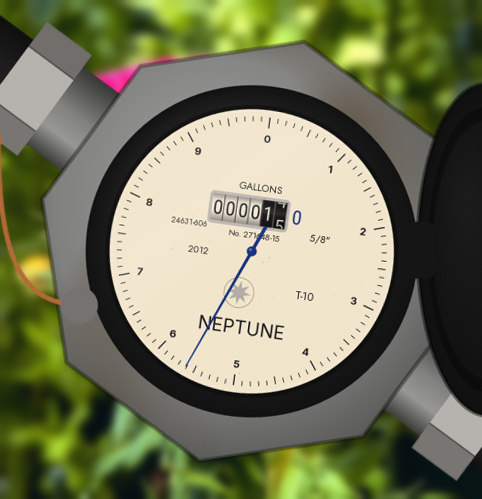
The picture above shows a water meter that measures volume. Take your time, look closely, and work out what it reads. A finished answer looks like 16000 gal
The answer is 145.6 gal
